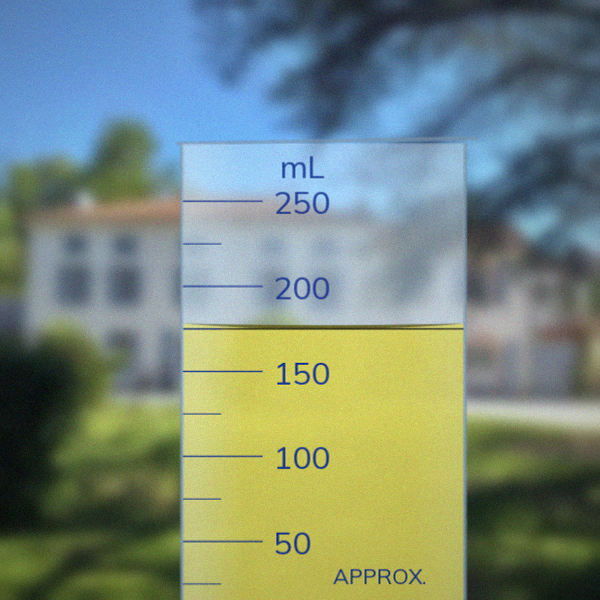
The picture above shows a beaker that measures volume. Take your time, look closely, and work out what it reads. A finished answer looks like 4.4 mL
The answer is 175 mL
